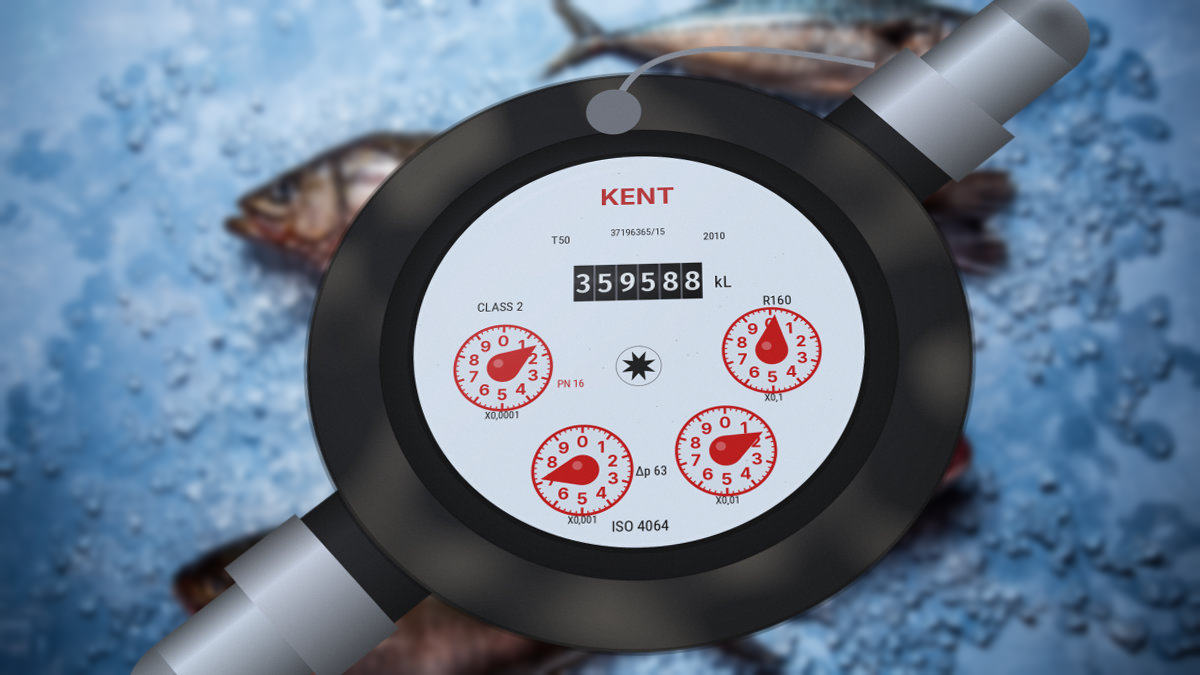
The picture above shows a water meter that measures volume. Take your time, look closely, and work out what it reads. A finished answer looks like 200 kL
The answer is 359588.0171 kL
